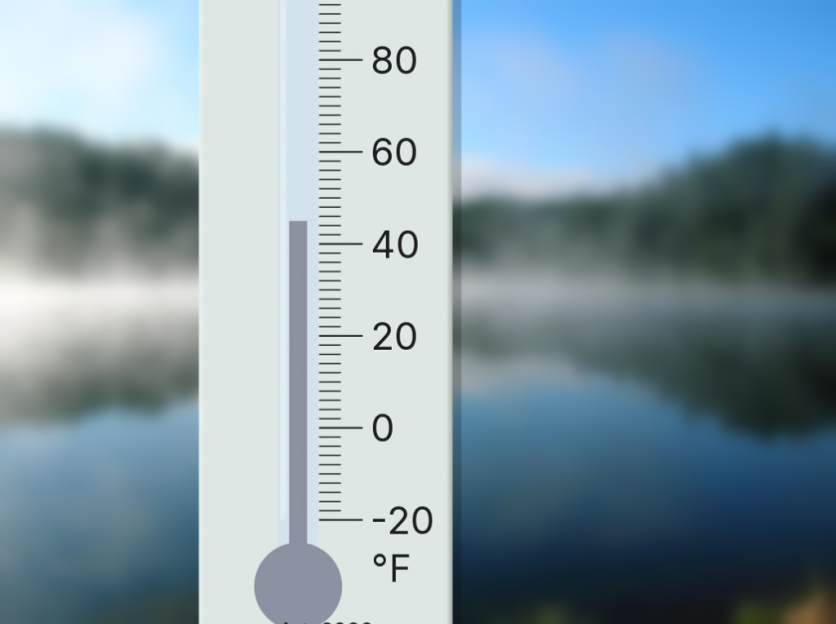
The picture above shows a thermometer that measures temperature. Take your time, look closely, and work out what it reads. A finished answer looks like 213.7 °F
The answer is 45 °F
